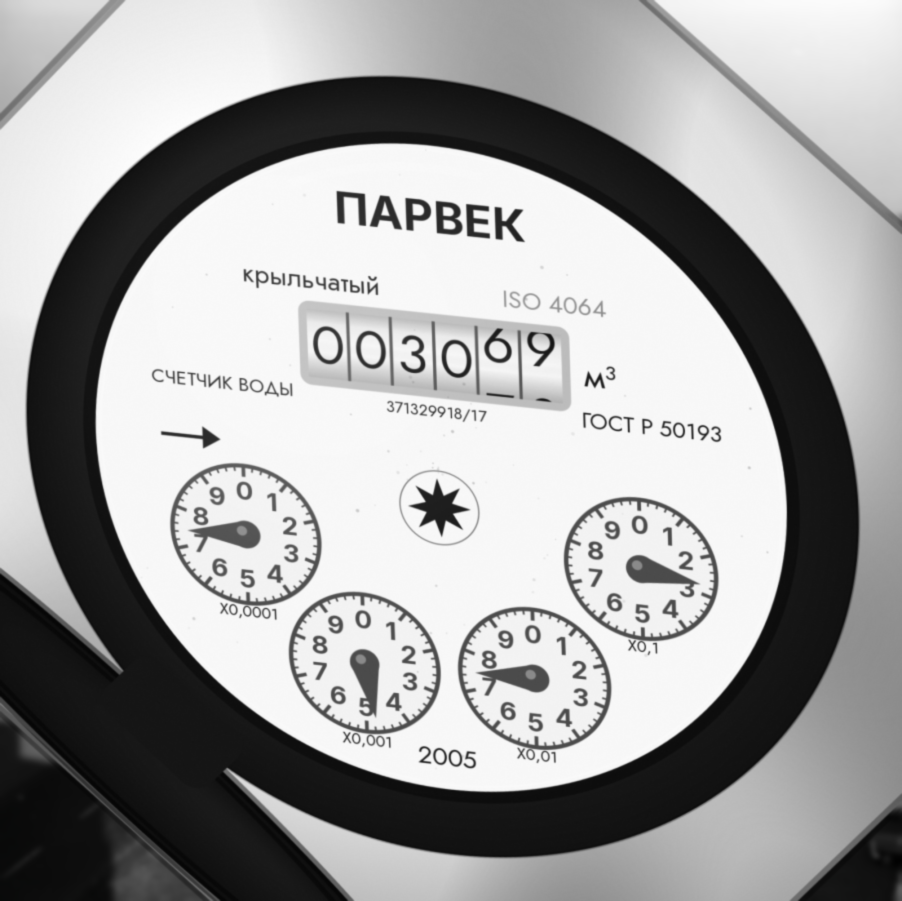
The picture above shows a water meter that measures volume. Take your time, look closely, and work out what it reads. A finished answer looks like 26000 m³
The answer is 3069.2747 m³
